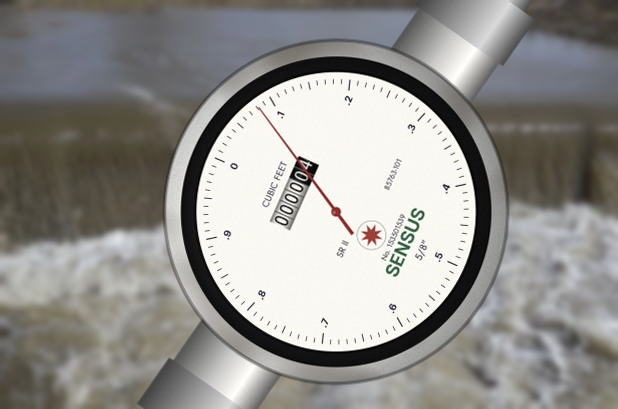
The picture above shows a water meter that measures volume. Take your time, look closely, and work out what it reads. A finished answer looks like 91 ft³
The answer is 4.08 ft³
